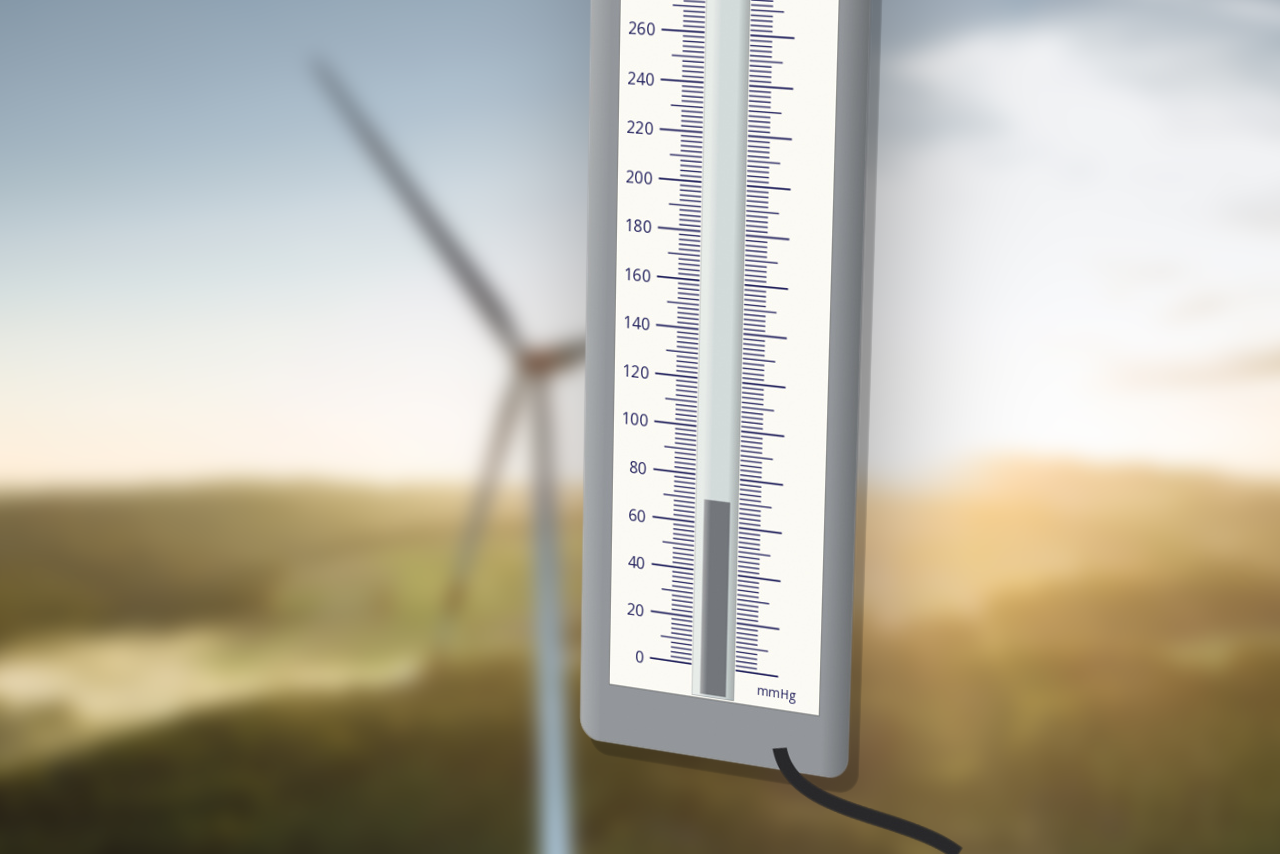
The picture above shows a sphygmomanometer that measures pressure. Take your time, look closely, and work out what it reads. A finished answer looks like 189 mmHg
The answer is 70 mmHg
